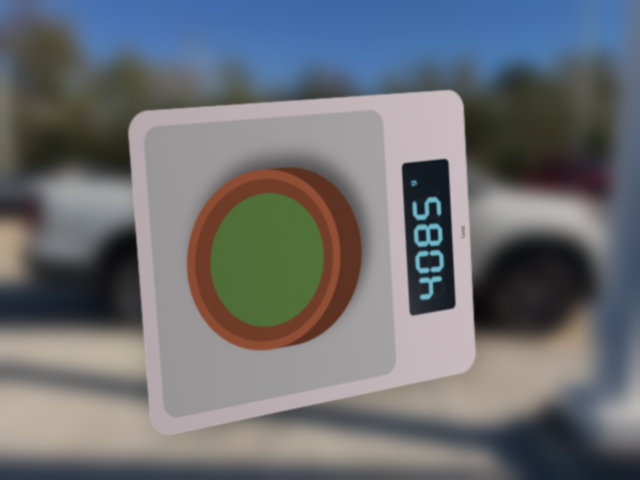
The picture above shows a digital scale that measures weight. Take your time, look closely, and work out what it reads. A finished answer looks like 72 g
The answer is 4085 g
